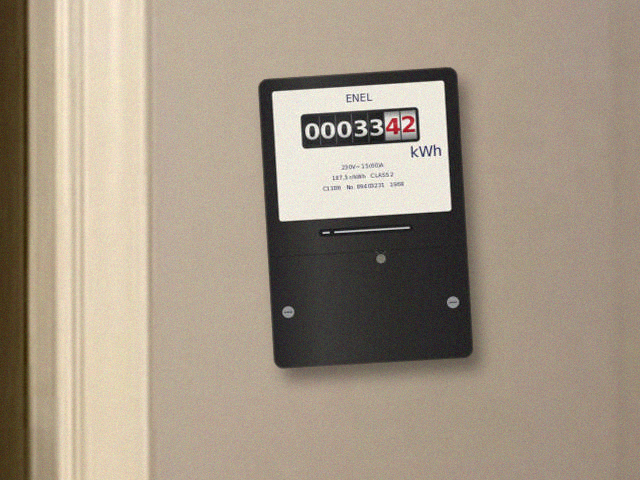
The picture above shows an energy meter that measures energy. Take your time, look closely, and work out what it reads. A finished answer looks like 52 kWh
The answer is 33.42 kWh
